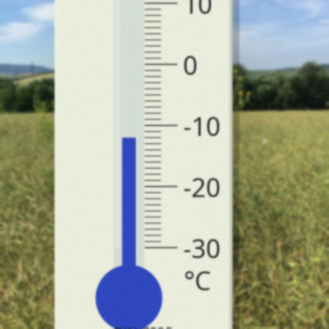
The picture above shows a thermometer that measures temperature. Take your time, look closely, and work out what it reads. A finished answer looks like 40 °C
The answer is -12 °C
